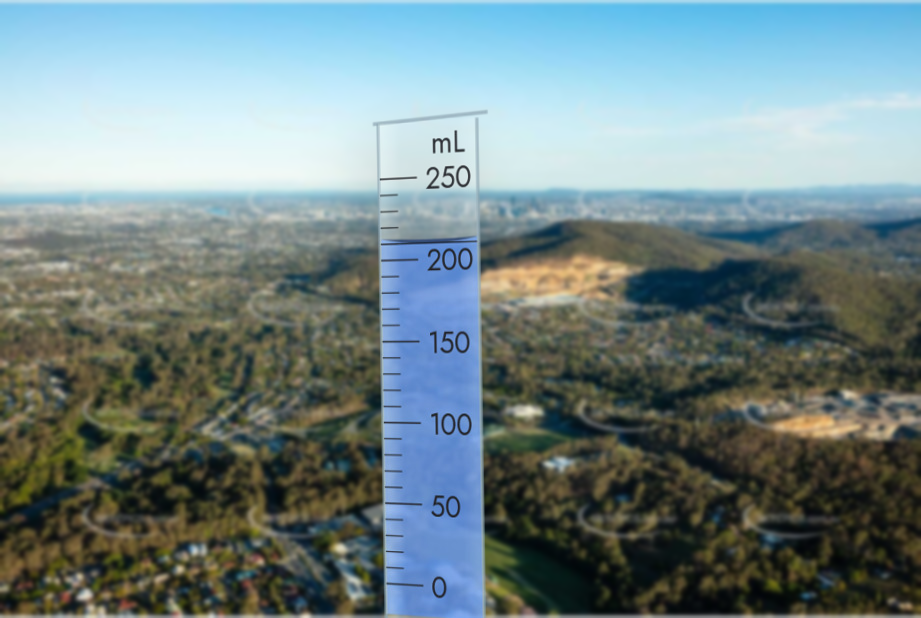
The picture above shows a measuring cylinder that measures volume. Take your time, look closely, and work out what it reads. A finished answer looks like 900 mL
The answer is 210 mL
